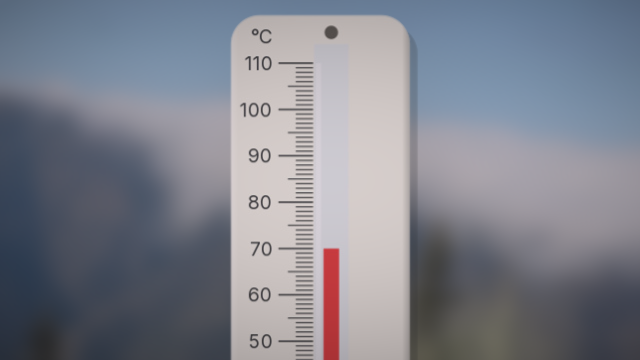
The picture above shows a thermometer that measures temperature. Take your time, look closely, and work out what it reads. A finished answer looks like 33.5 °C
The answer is 70 °C
